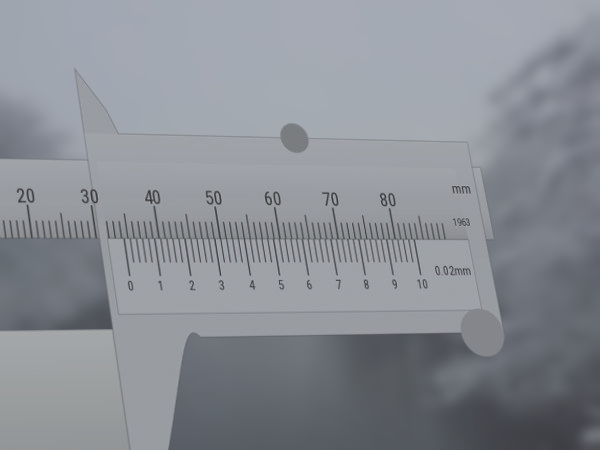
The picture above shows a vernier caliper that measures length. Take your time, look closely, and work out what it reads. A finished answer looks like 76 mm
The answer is 34.4 mm
